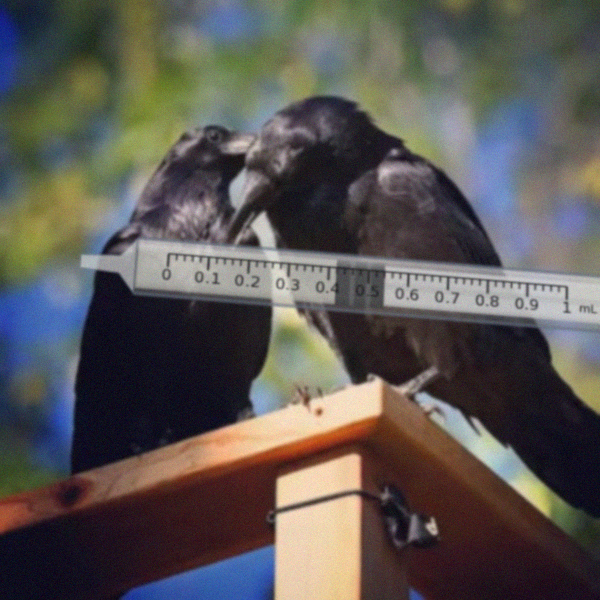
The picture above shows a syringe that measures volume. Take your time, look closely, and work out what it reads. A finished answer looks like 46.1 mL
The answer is 0.42 mL
